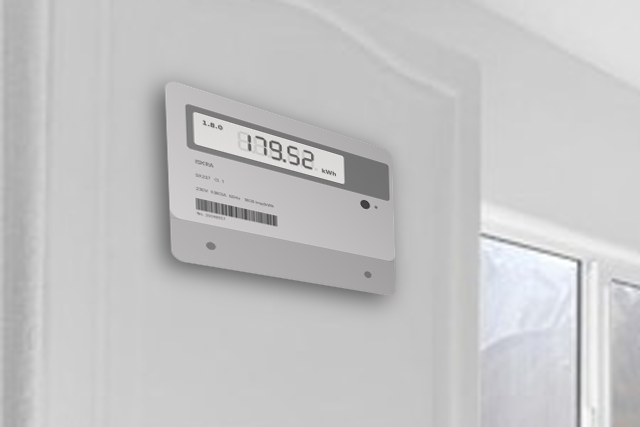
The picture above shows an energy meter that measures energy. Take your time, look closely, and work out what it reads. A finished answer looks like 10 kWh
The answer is 179.52 kWh
